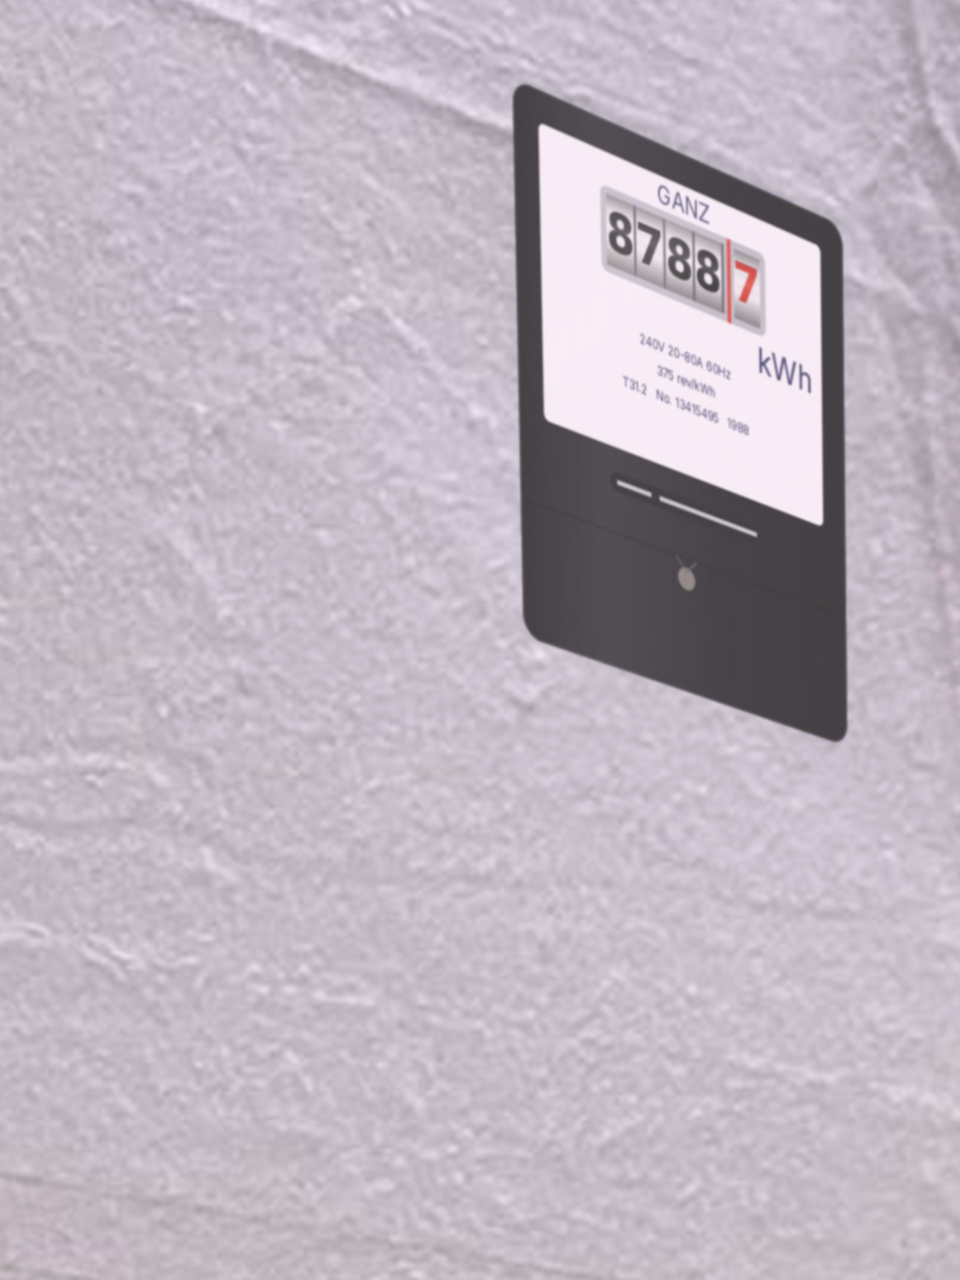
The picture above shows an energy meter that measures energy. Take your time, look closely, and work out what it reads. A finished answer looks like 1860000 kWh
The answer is 8788.7 kWh
